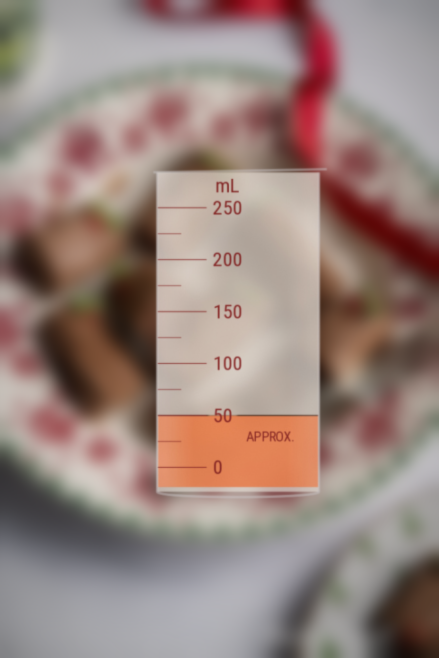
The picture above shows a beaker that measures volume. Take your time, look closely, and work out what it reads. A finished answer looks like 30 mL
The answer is 50 mL
